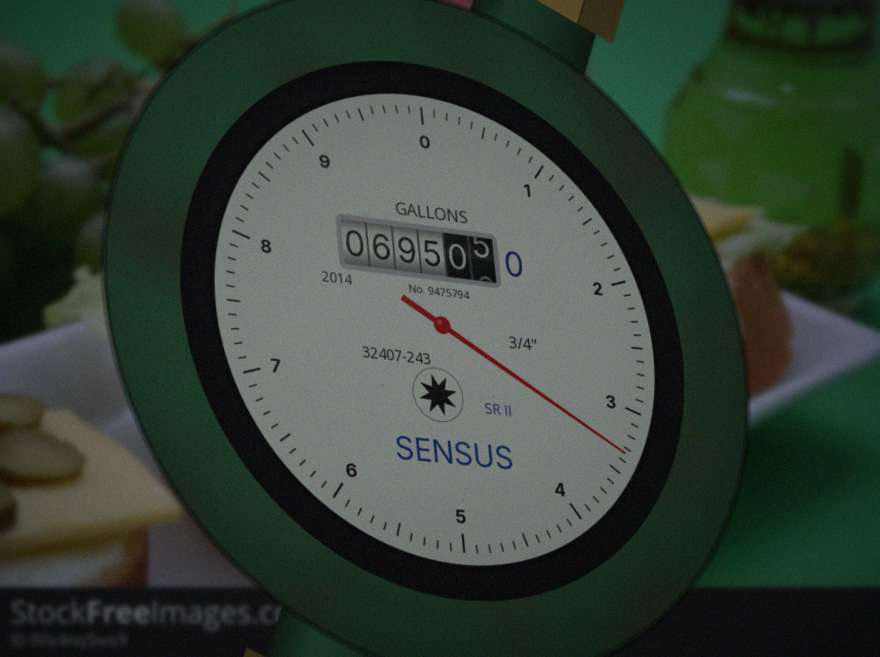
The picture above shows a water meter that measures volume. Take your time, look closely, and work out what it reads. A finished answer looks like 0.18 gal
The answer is 695053.3 gal
